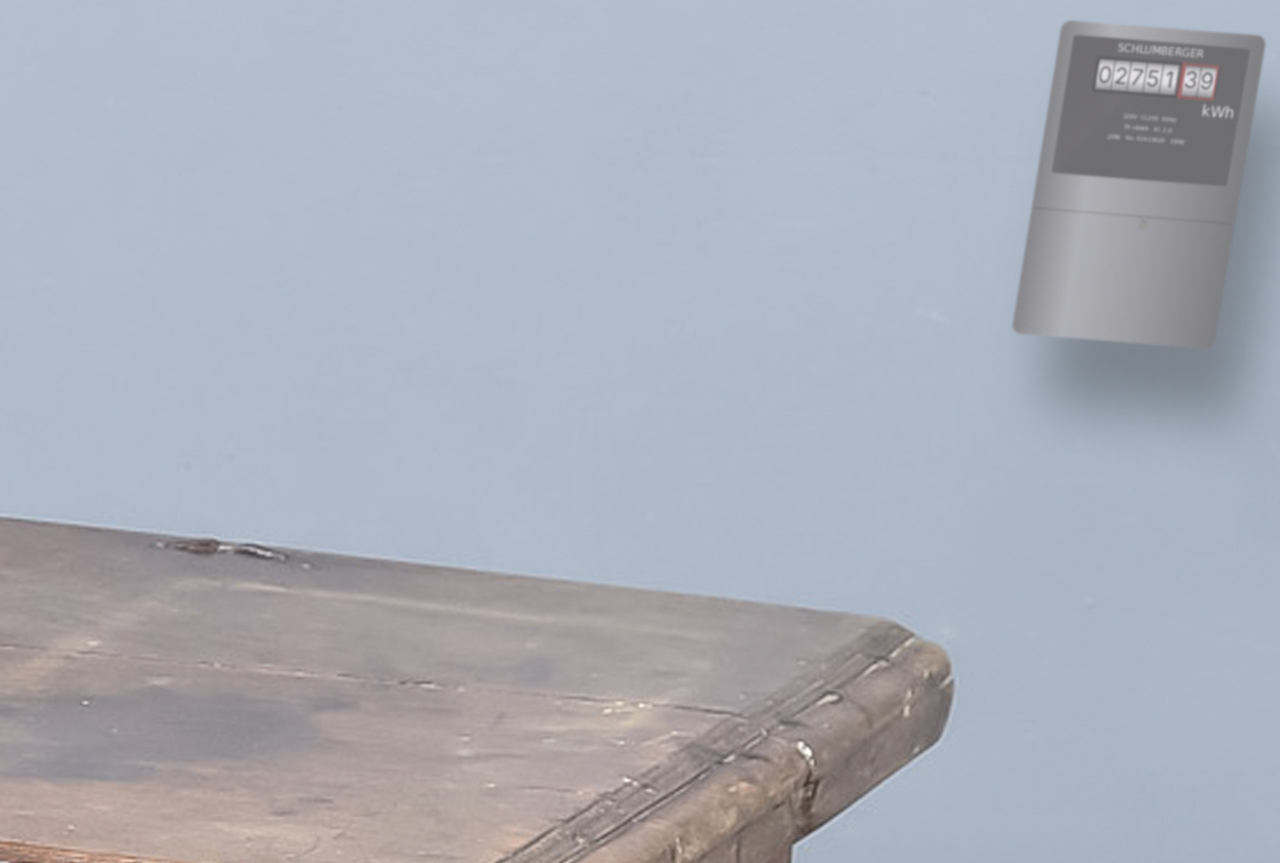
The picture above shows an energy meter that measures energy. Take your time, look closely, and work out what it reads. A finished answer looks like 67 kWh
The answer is 2751.39 kWh
